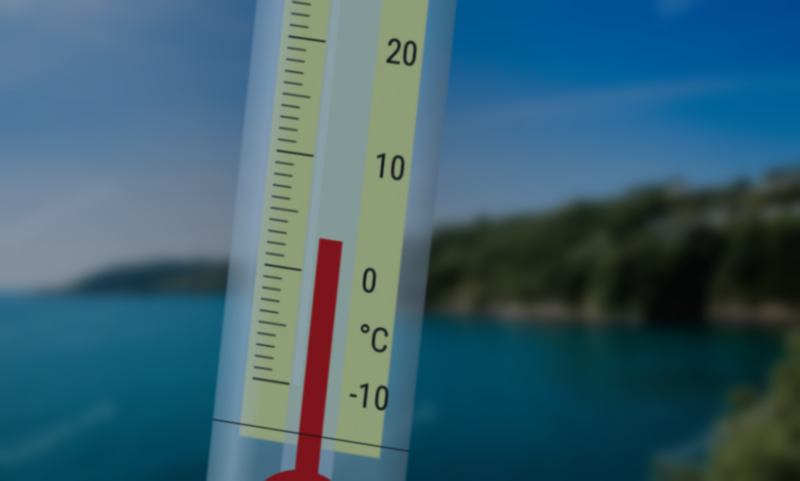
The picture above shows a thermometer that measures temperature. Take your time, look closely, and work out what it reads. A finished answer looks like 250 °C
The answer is 3 °C
